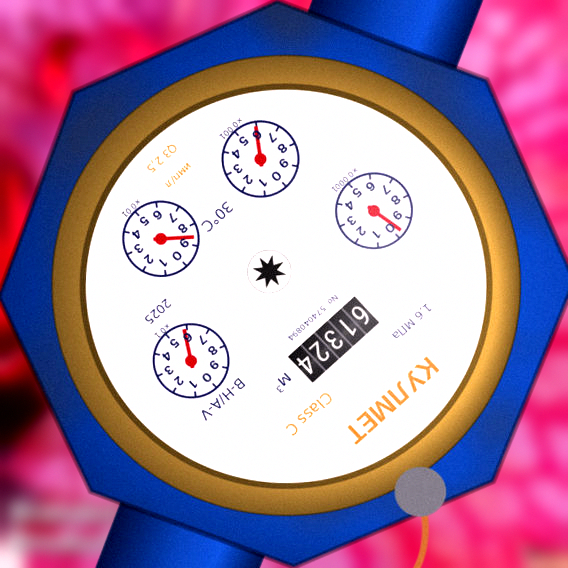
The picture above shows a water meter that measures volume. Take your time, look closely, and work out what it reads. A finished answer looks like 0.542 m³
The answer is 61324.5859 m³
